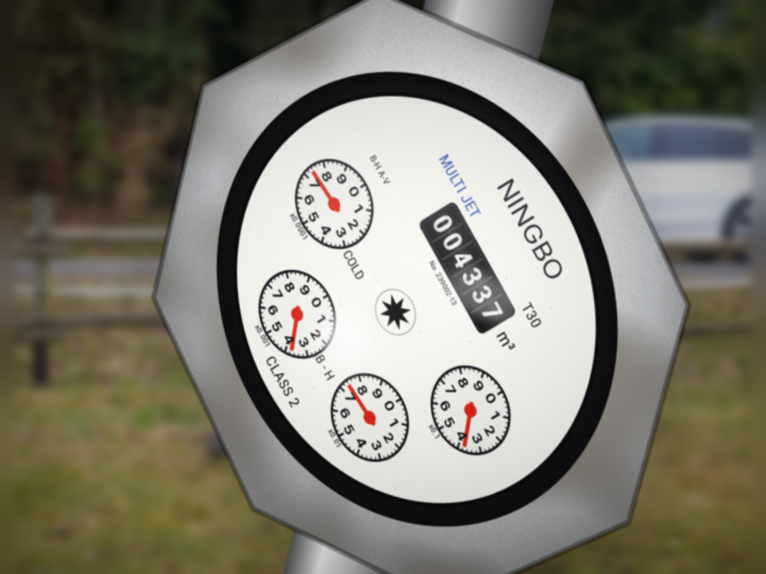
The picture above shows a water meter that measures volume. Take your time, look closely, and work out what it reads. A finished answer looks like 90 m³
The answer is 4337.3737 m³
